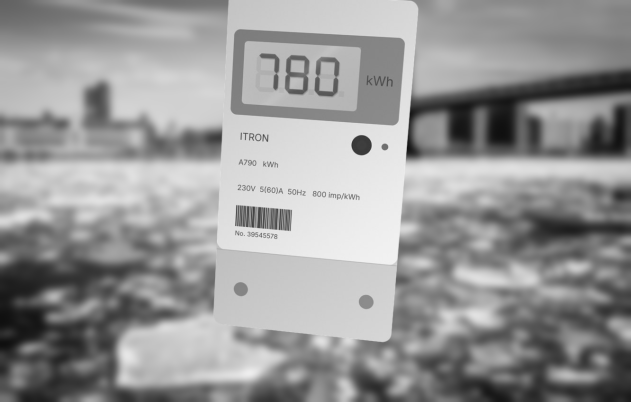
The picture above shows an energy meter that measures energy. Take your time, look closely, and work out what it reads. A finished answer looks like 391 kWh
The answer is 780 kWh
